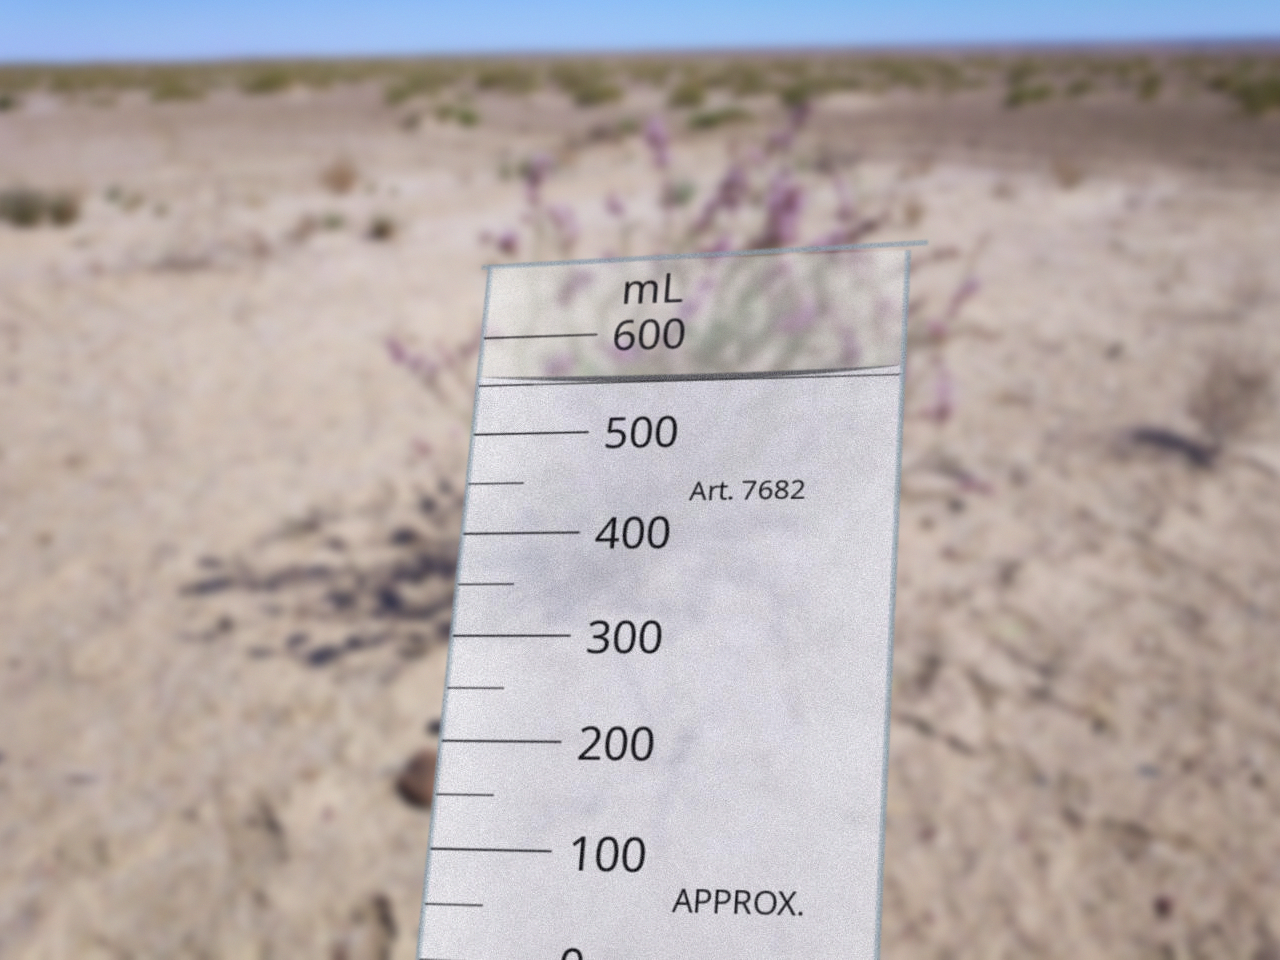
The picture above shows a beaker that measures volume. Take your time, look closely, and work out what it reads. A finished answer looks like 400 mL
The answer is 550 mL
